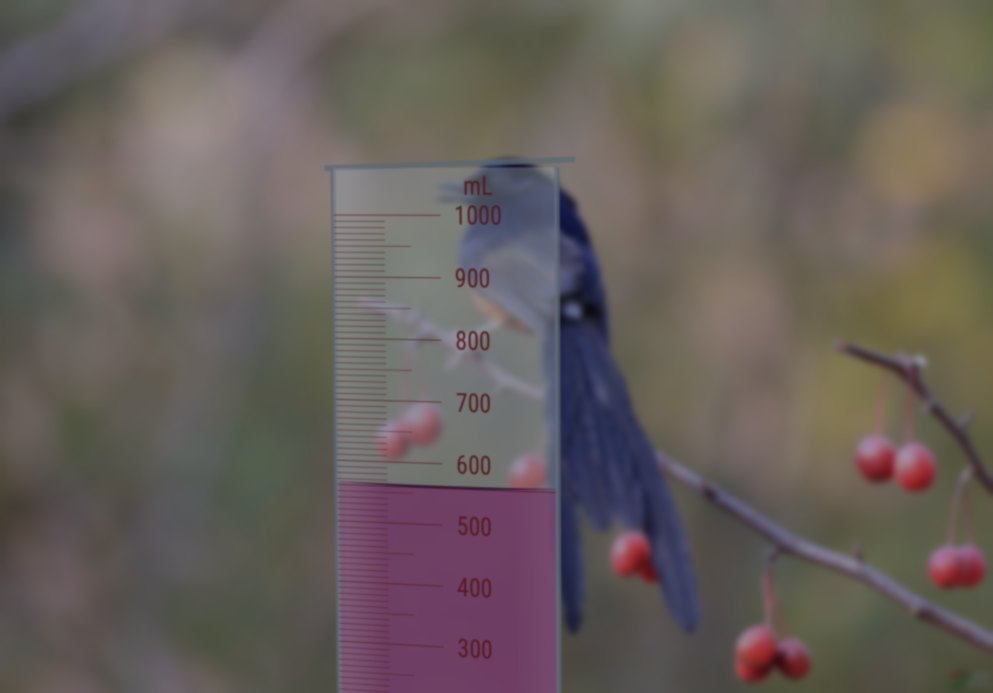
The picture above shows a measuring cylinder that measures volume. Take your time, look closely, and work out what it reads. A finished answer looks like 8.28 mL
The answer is 560 mL
